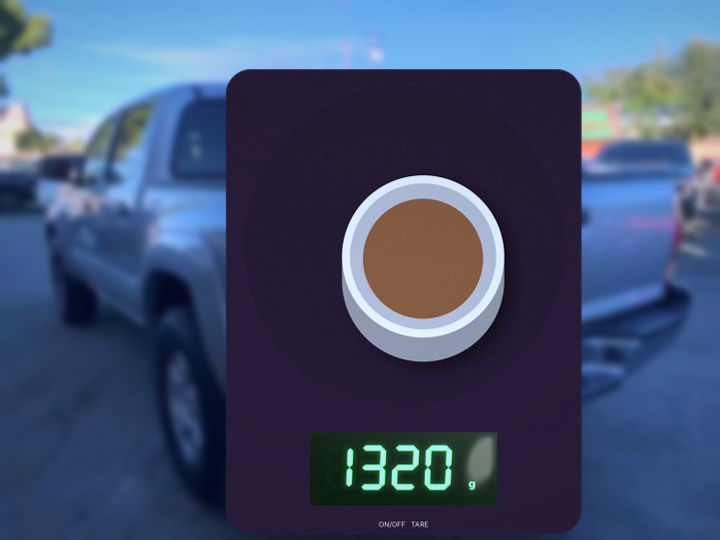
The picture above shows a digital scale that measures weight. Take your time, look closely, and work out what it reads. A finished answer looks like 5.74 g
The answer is 1320 g
